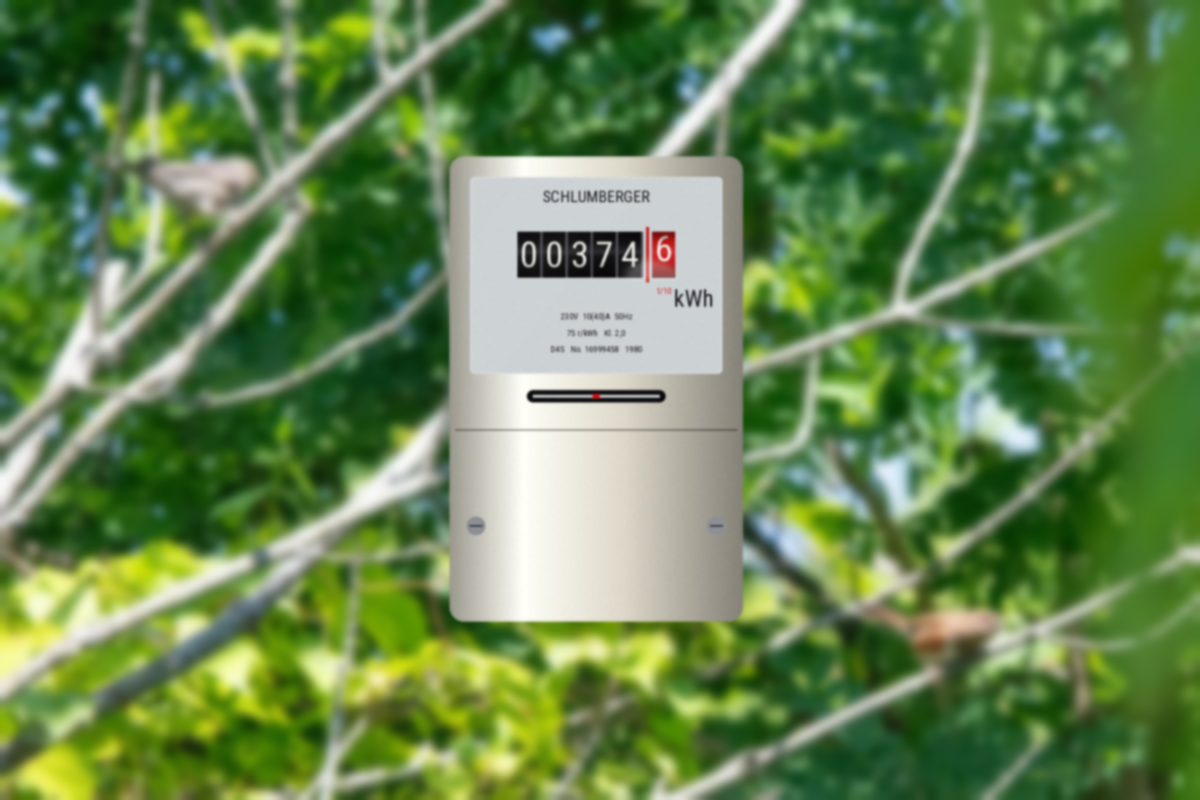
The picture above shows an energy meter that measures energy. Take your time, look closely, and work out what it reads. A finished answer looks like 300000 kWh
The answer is 374.6 kWh
